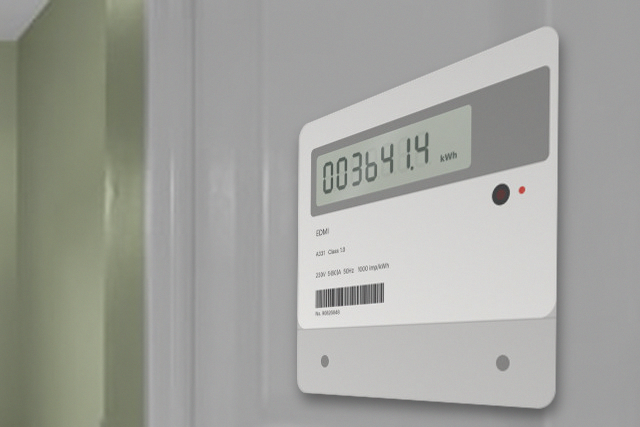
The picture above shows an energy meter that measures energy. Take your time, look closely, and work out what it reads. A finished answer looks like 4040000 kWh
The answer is 3641.4 kWh
